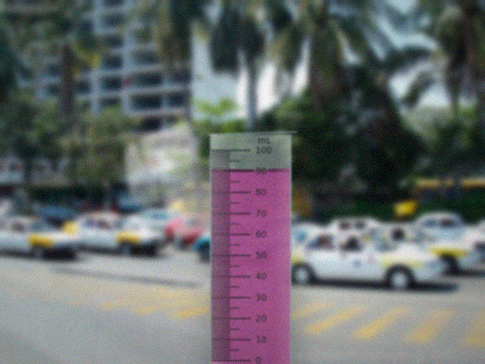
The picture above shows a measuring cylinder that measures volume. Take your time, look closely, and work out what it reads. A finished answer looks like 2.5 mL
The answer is 90 mL
